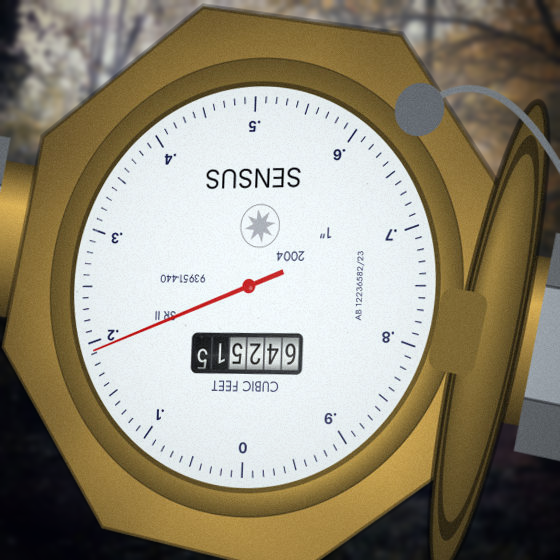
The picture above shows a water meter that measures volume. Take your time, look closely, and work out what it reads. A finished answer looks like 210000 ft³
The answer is 642515.19 ft³
